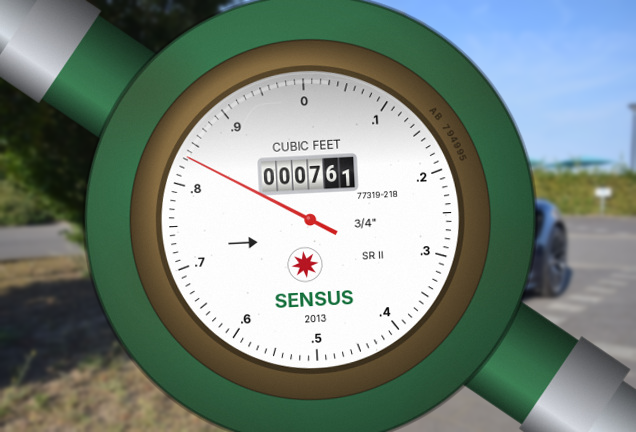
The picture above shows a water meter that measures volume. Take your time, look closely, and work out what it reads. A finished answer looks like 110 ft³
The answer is 760.83 ft³
